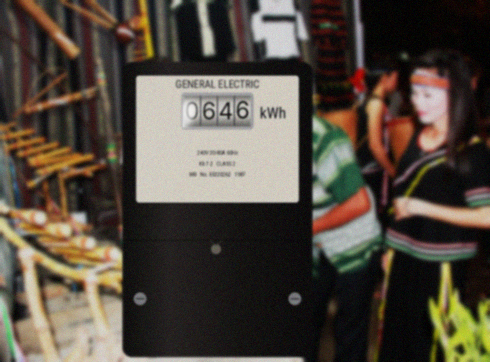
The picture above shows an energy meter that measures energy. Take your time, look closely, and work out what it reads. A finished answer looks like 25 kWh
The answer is 646 kWh
